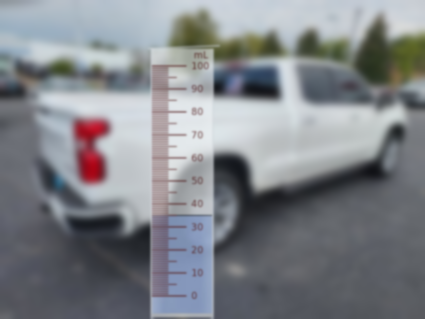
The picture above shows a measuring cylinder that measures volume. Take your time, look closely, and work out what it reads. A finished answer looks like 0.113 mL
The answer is 35 mL
